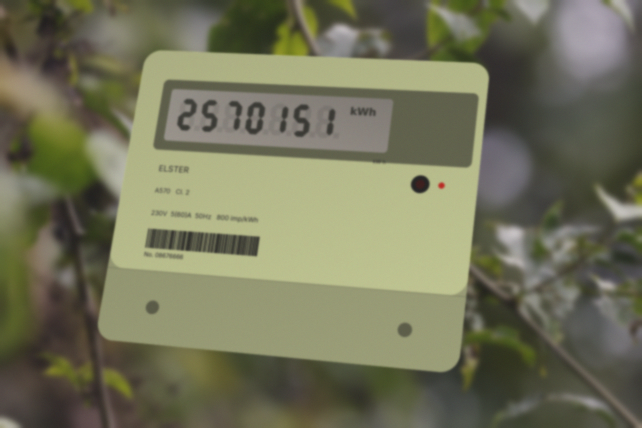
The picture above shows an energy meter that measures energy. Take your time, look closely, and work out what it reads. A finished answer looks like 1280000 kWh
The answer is 2570151 kWh
